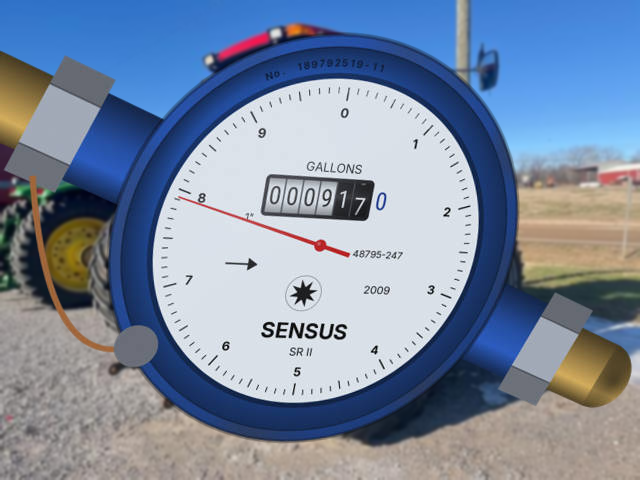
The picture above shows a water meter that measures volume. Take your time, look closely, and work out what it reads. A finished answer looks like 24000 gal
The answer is 9167.9 gal
